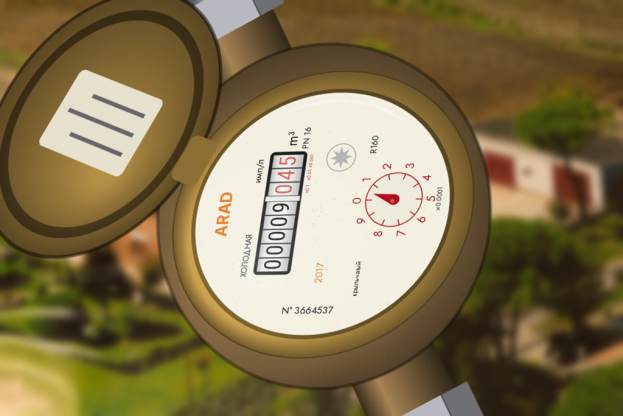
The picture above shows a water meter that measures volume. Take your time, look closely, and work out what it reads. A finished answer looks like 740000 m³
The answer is 9.0450 m³
